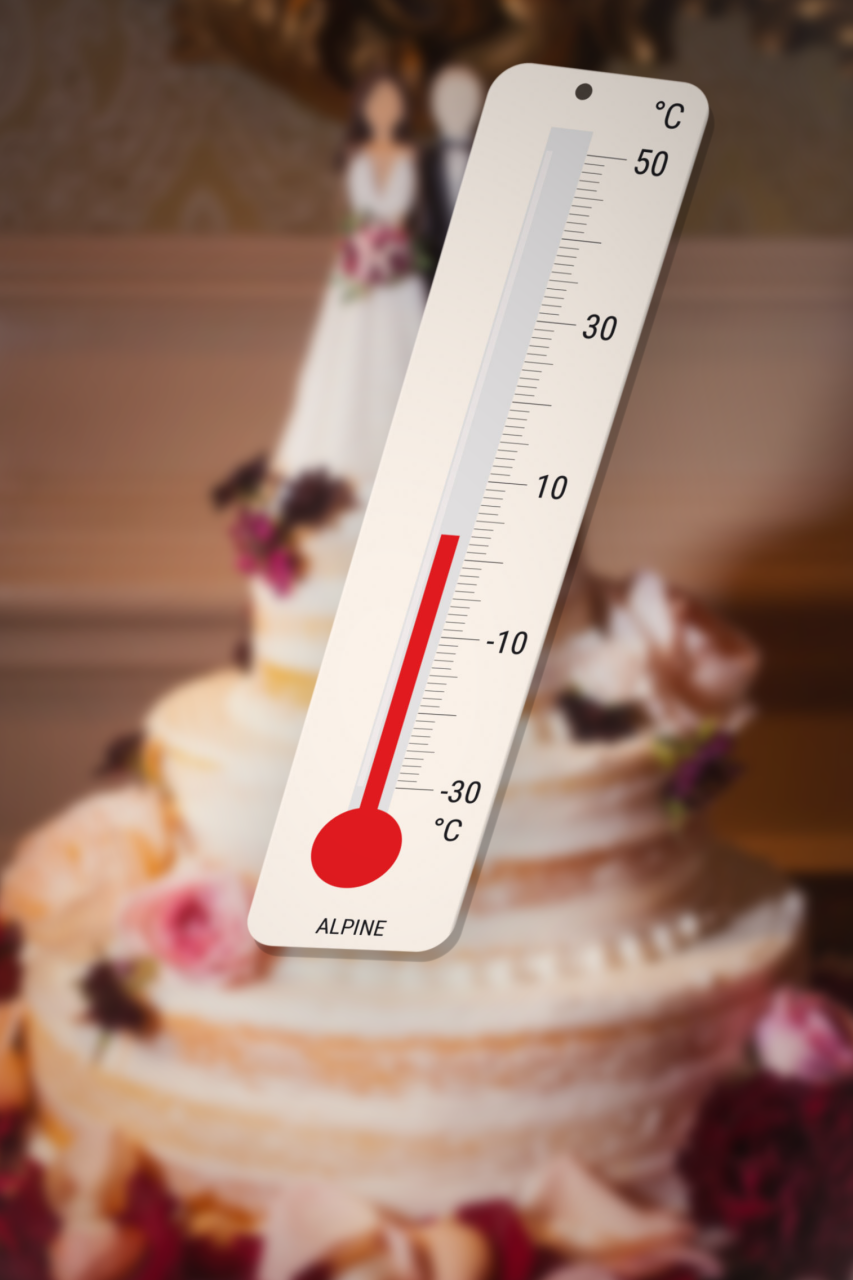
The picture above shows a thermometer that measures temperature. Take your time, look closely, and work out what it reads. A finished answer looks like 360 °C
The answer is 3 °C
